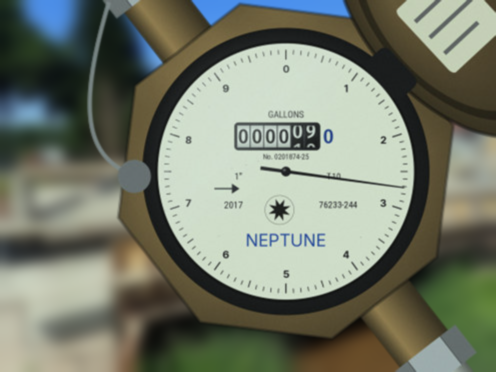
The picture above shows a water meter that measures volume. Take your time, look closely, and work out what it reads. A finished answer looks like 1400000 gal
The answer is 92.7 gal
